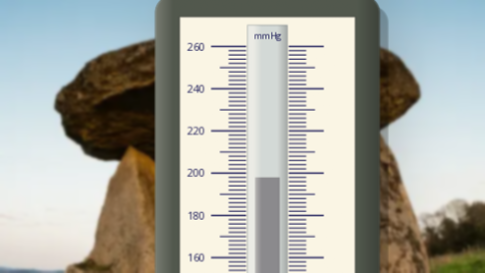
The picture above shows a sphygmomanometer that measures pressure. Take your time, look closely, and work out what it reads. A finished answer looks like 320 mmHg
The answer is 198 mmHg
